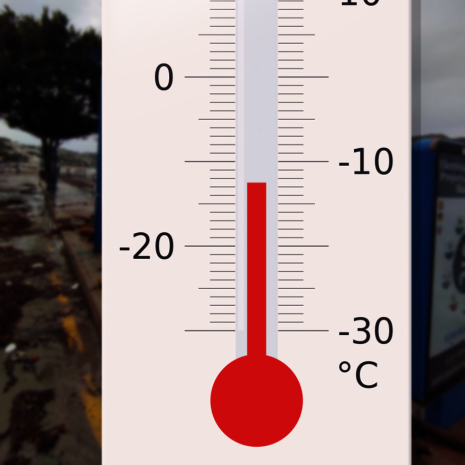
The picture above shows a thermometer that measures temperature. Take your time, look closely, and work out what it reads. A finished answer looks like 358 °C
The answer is -12.5 °C
